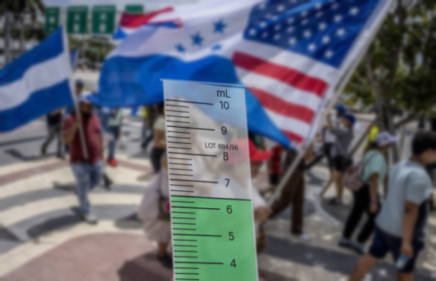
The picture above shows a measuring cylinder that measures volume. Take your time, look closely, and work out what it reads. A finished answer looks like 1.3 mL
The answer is 6.4 mL
